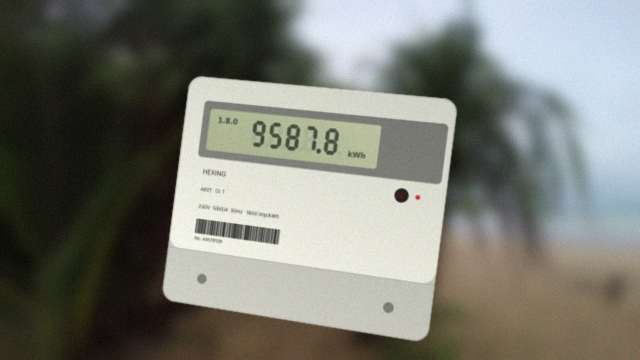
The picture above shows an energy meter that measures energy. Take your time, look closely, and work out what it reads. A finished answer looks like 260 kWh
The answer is 9587.8 kWh
